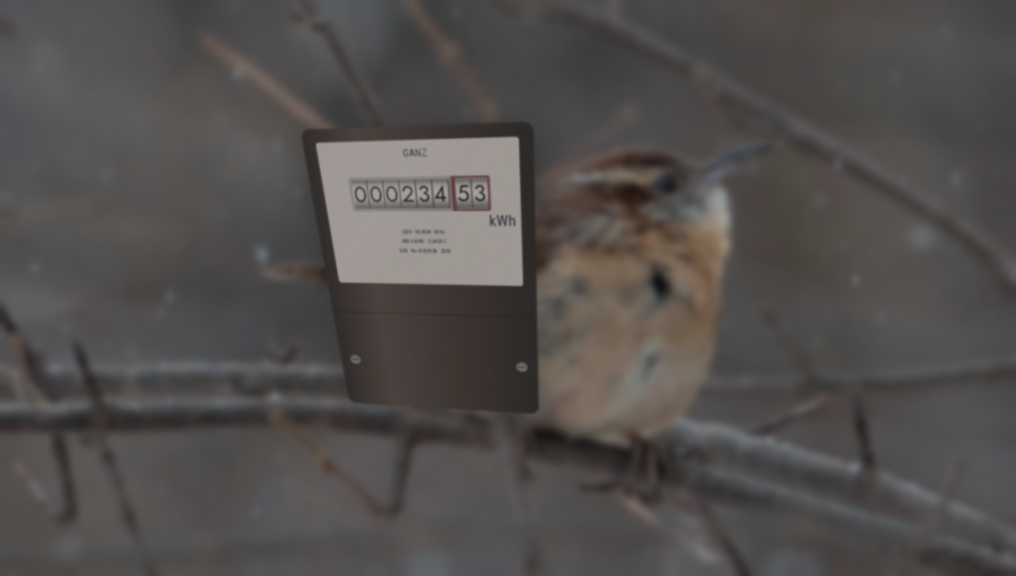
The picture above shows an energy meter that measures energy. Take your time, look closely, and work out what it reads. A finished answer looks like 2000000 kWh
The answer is 234.53 kWh
